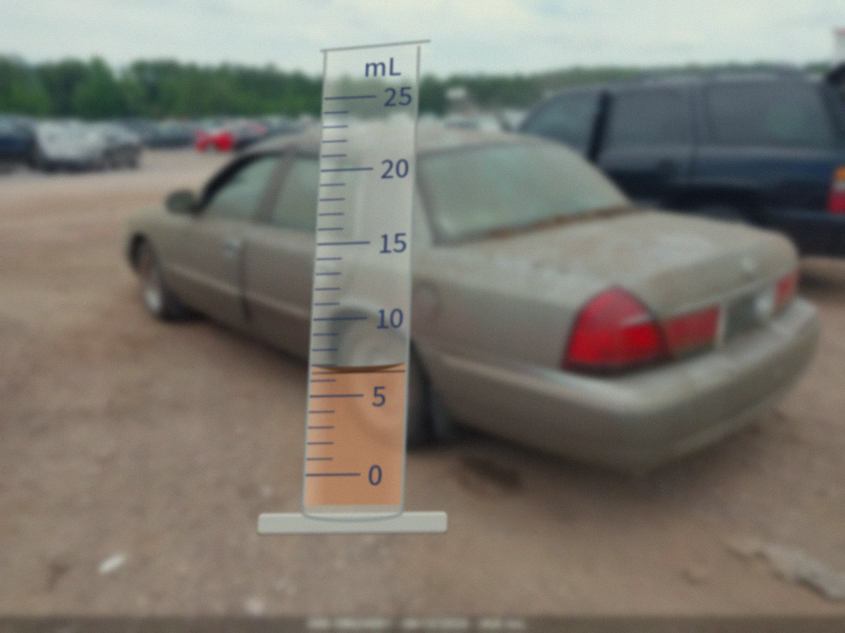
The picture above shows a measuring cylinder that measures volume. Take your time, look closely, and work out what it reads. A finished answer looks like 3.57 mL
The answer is 6.5 mL
